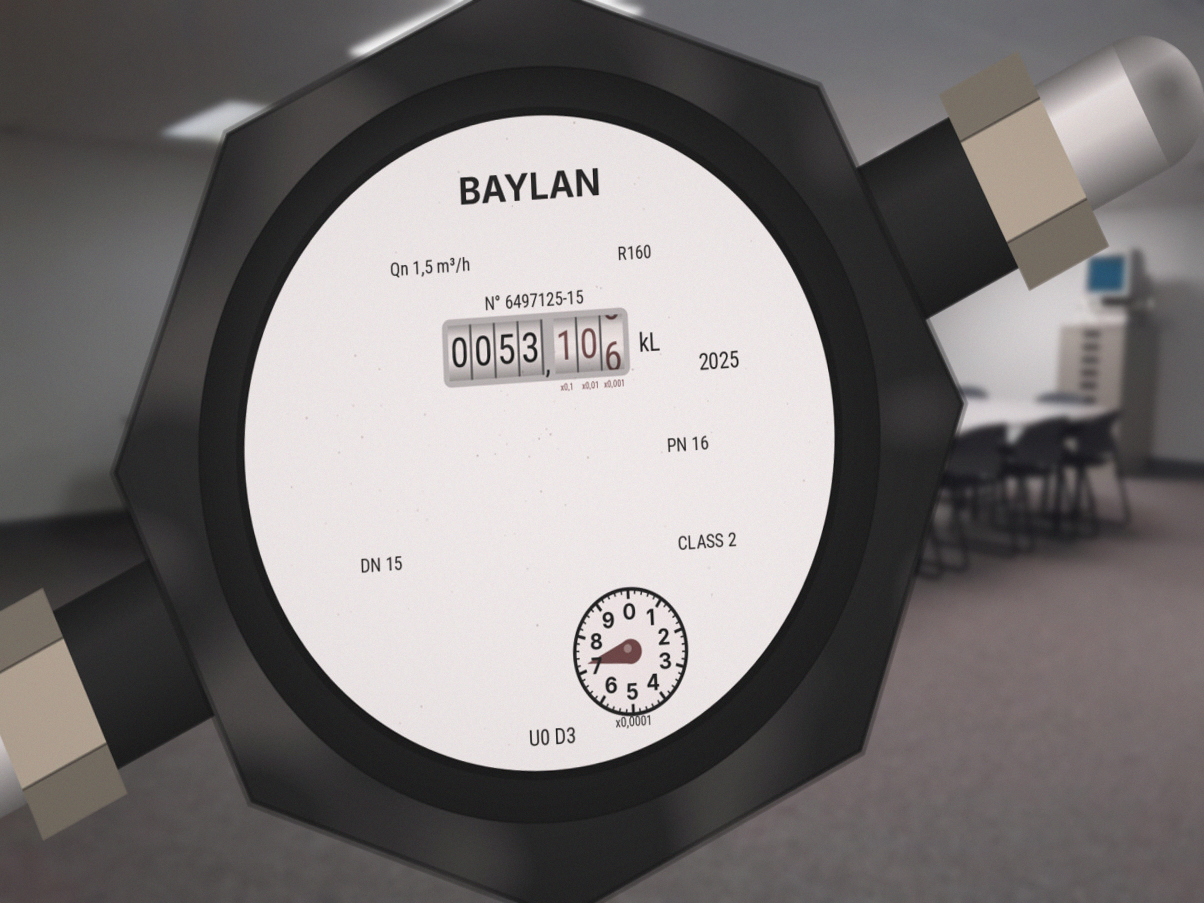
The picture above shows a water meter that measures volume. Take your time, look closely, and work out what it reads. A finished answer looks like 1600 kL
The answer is 53.1057 kL
